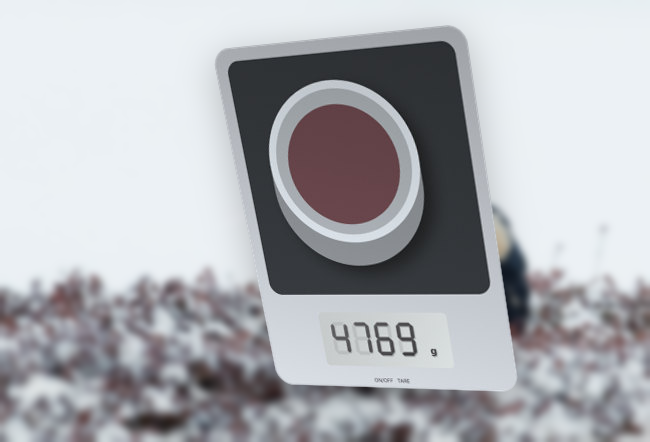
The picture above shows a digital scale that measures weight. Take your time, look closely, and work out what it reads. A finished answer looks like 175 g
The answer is 4769 g
